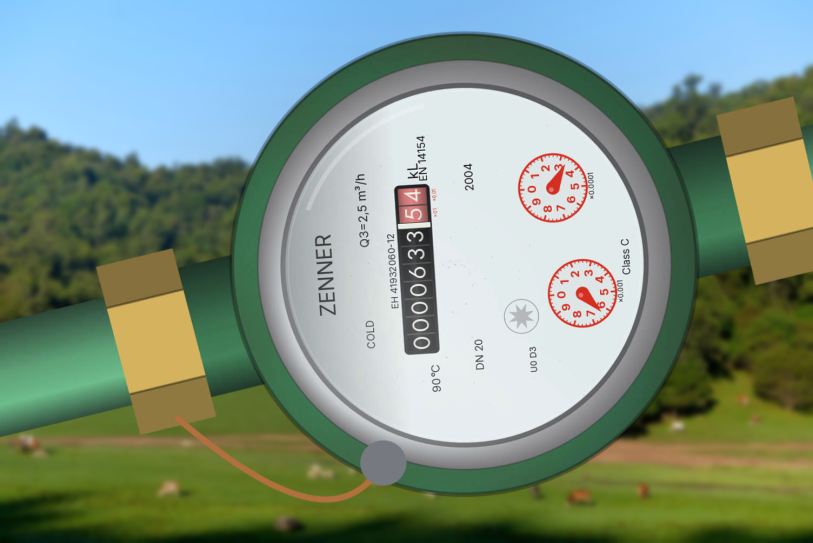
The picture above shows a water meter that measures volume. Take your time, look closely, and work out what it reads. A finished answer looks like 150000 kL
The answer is 633.5463 kL
